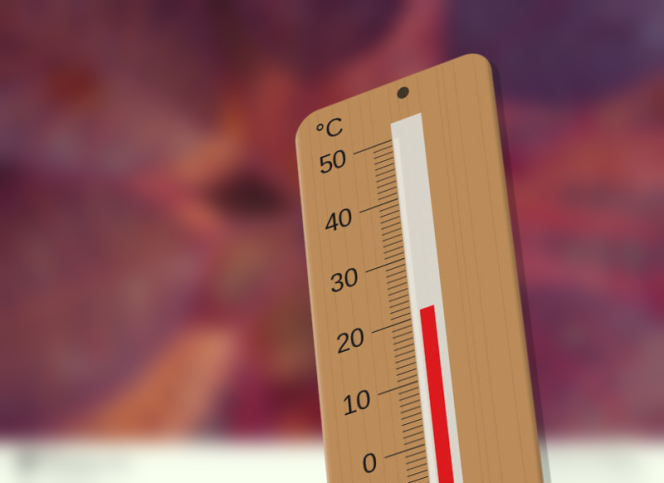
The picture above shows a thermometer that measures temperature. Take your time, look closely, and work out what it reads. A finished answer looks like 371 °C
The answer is 21 °C
